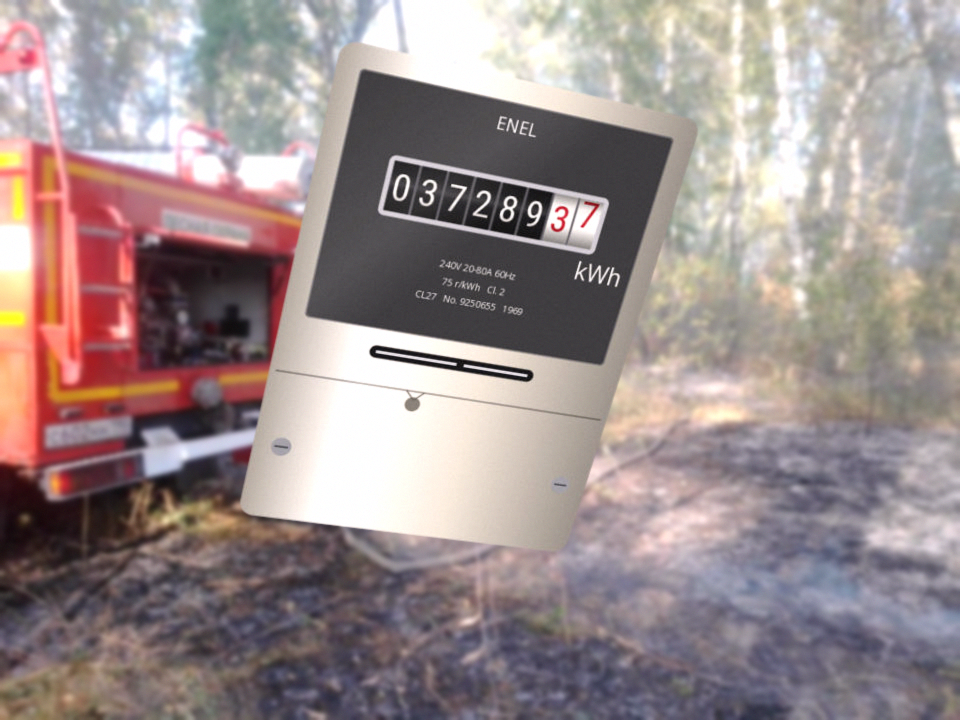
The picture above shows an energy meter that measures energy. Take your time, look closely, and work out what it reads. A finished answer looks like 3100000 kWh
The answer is 37289.37 kWh
